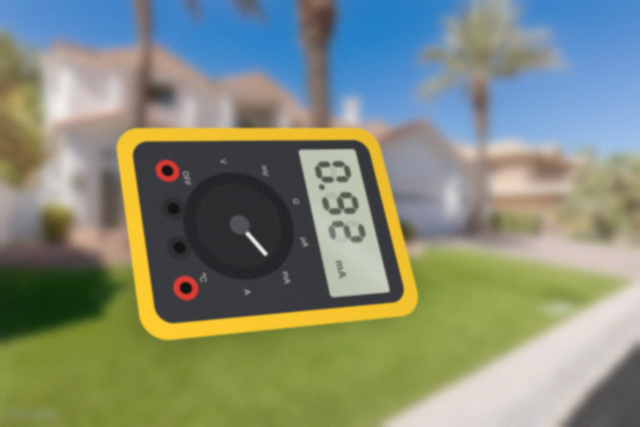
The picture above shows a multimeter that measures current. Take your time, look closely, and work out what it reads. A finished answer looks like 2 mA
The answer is 0.92 mA
